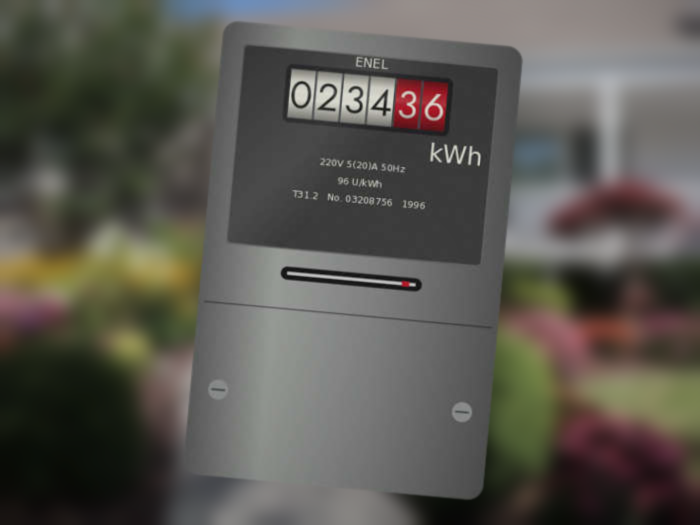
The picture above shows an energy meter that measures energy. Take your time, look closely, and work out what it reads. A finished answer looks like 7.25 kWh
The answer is 234.36 kWh
